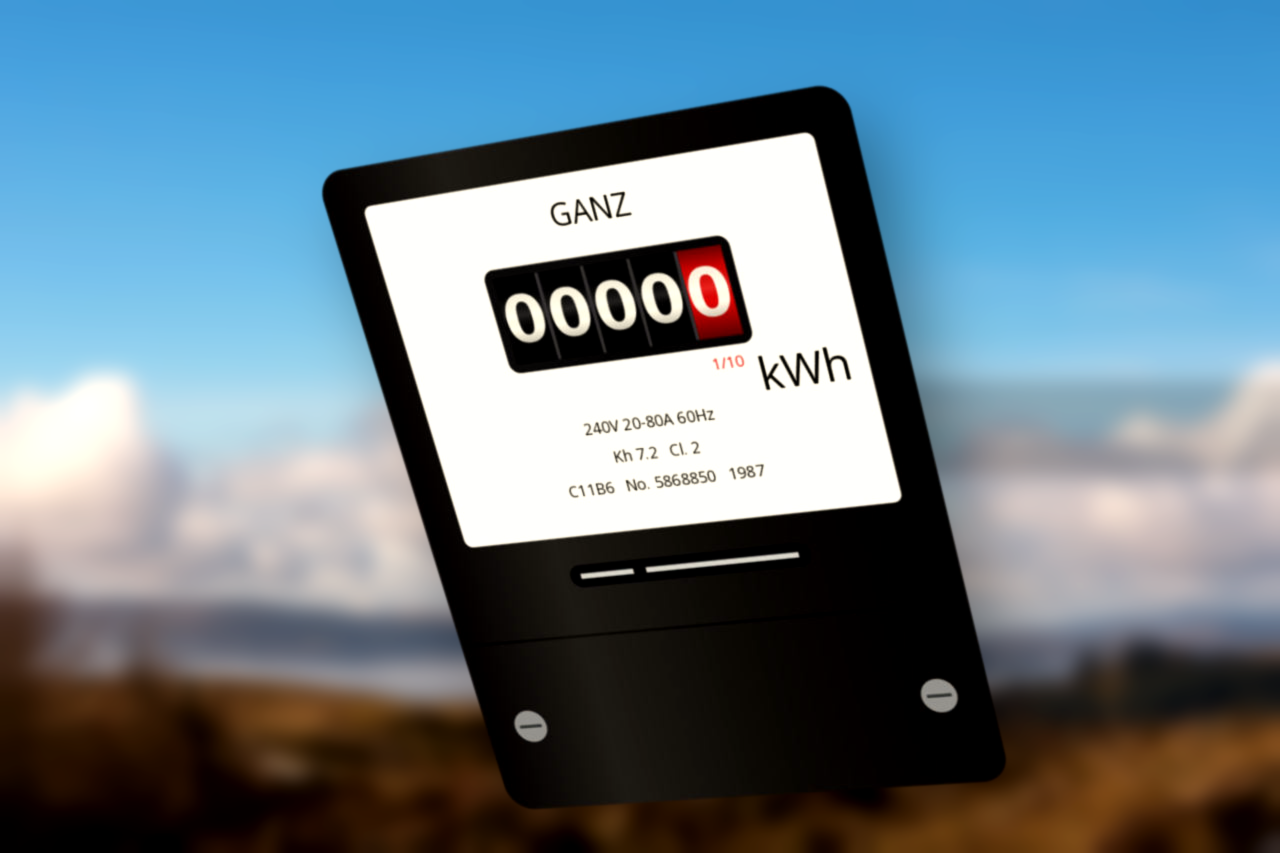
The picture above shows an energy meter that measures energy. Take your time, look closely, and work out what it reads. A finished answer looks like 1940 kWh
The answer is 0.0 kWh
